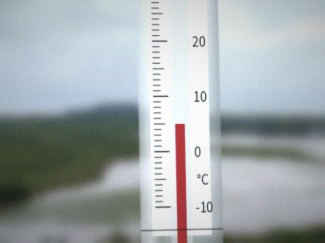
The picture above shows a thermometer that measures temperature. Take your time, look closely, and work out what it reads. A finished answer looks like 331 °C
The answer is 5 °C
